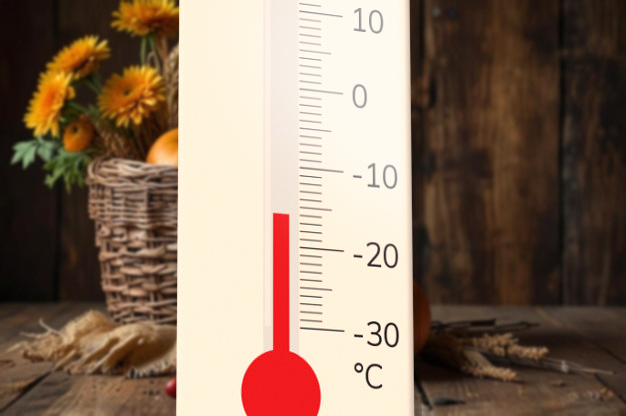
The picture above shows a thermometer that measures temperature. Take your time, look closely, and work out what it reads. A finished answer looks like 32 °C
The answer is -16 °C
